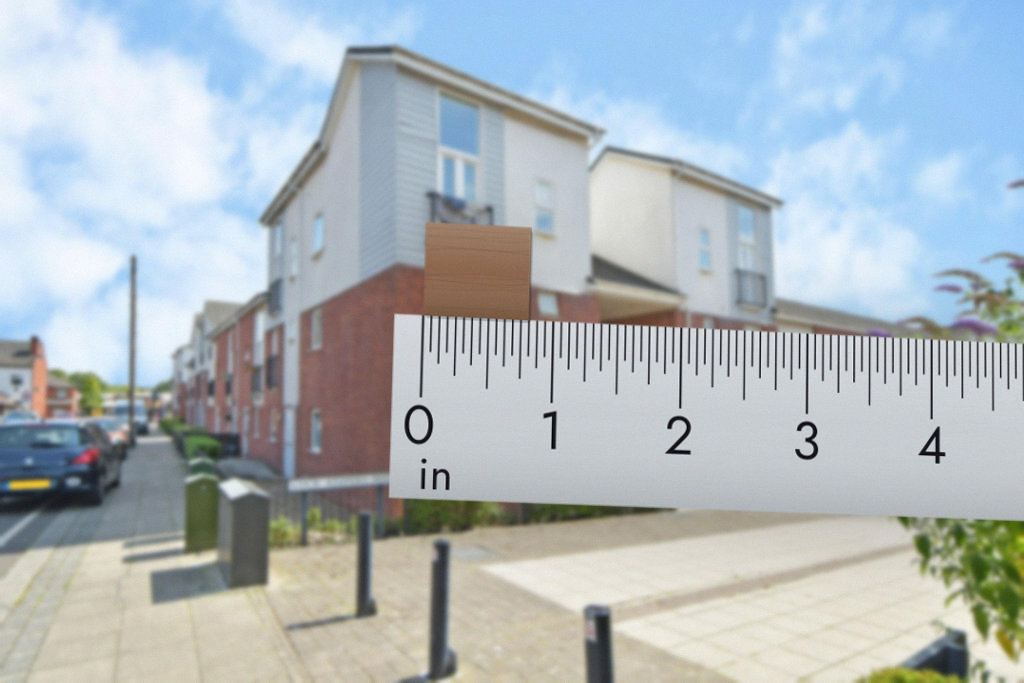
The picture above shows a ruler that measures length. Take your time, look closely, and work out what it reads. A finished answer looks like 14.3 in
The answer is 0.8125 in
